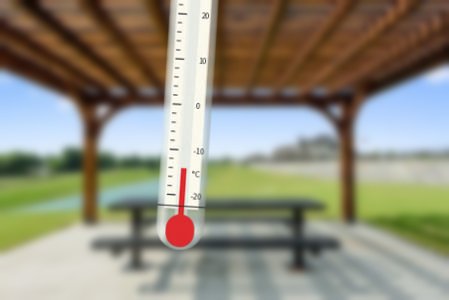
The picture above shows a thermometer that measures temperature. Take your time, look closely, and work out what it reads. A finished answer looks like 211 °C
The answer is -14 °C
